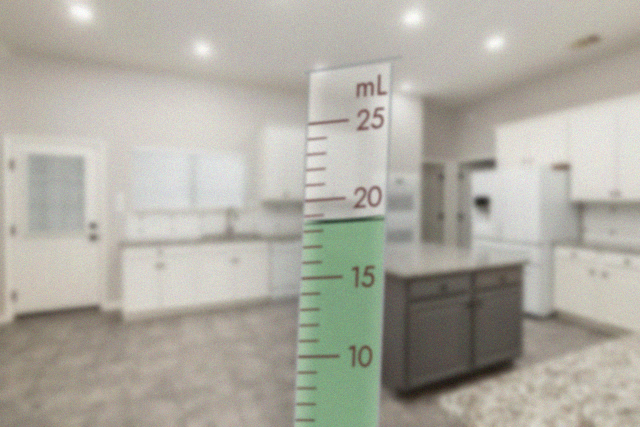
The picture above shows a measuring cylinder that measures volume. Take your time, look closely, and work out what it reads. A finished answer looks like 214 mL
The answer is 18.5 mL
